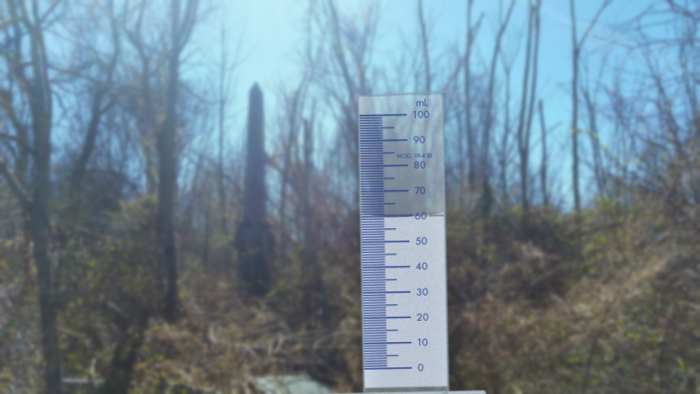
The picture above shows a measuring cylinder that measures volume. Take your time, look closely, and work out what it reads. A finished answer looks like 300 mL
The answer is 60 mL
